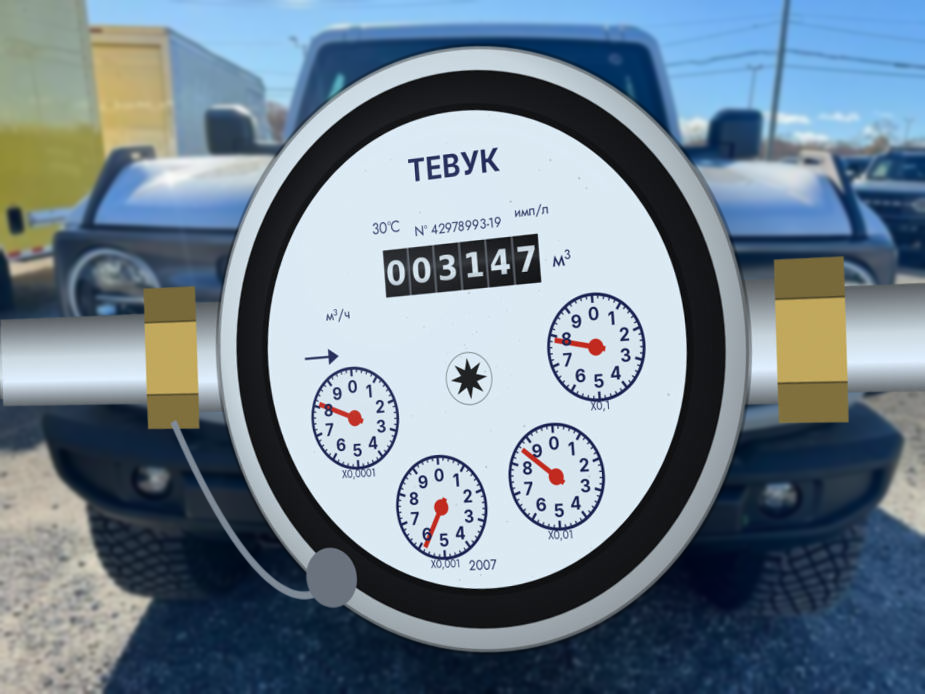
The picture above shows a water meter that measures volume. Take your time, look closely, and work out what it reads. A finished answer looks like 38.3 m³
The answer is 3147.7858 m³
